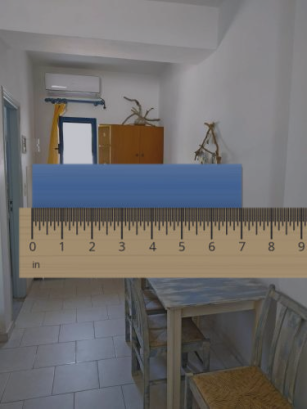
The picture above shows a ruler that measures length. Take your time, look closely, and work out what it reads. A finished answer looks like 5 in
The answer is 7 in
